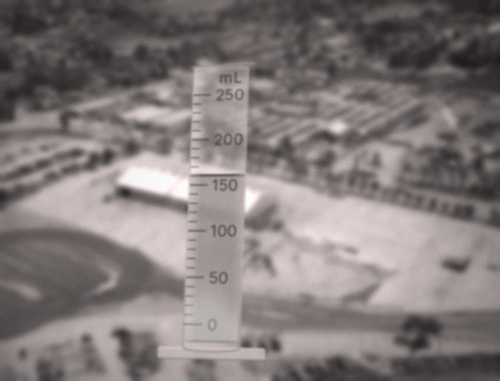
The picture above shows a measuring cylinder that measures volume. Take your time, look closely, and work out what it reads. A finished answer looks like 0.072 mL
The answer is 160 mL
